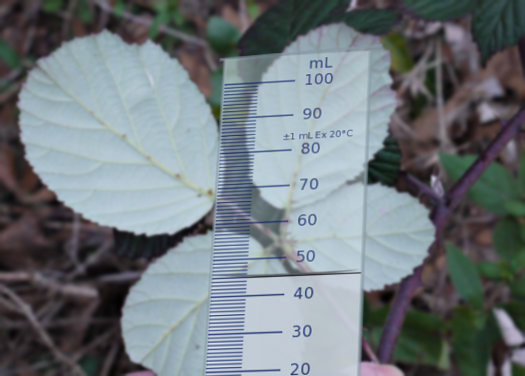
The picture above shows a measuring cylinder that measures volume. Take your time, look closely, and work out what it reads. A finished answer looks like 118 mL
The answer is 45 mL
